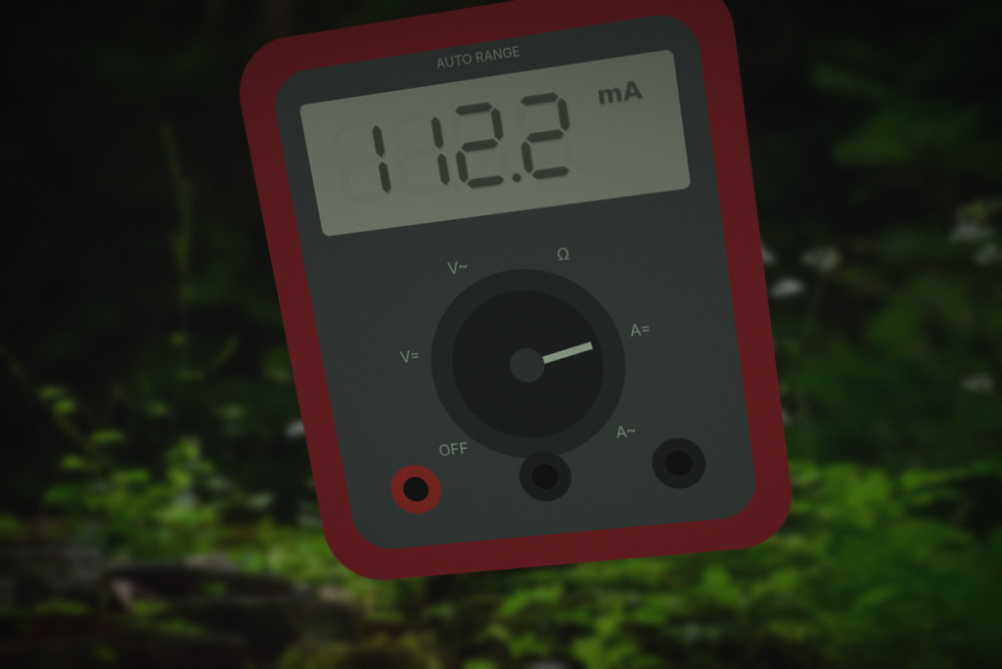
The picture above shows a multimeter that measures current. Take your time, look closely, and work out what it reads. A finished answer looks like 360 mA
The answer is 112.2 mA
